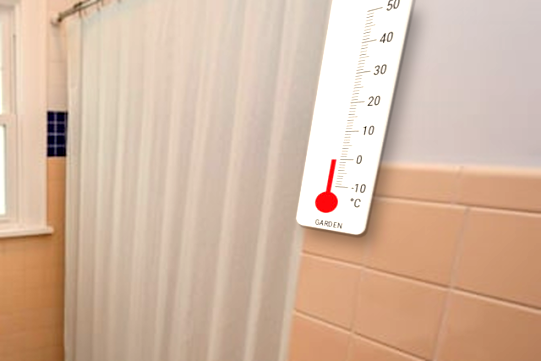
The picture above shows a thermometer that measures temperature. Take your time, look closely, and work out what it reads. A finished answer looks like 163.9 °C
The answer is 0 °C
